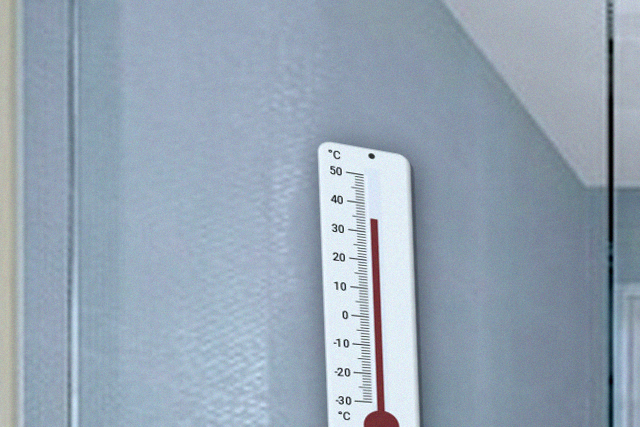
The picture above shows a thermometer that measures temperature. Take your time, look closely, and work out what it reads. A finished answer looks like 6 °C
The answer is 35 °C
